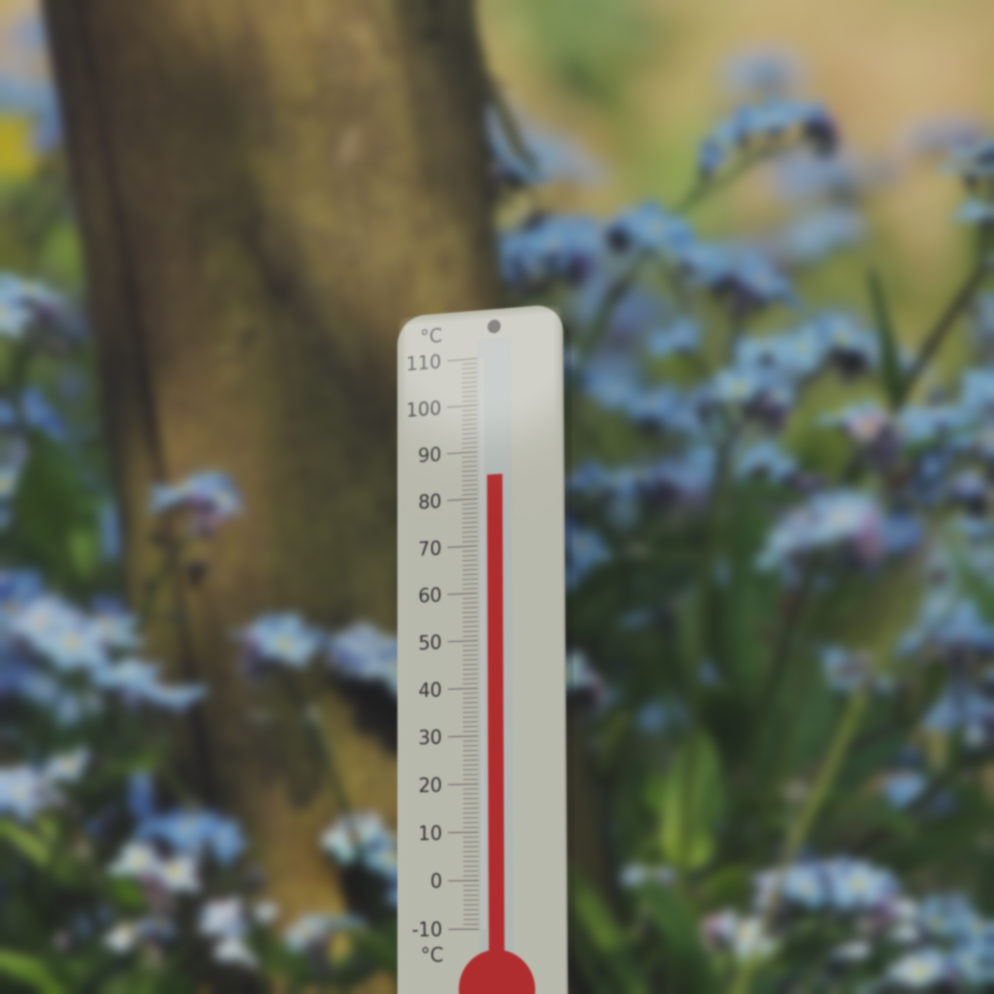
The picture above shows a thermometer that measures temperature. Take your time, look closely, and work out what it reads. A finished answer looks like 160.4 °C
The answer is 85 °C
